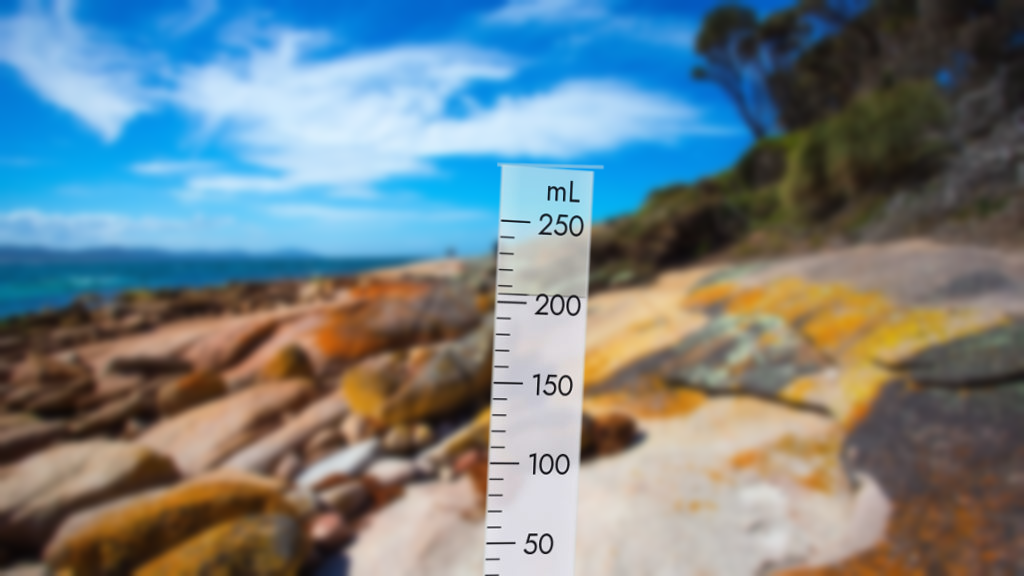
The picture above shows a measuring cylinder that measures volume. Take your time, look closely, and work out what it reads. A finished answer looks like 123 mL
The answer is 205 mL
